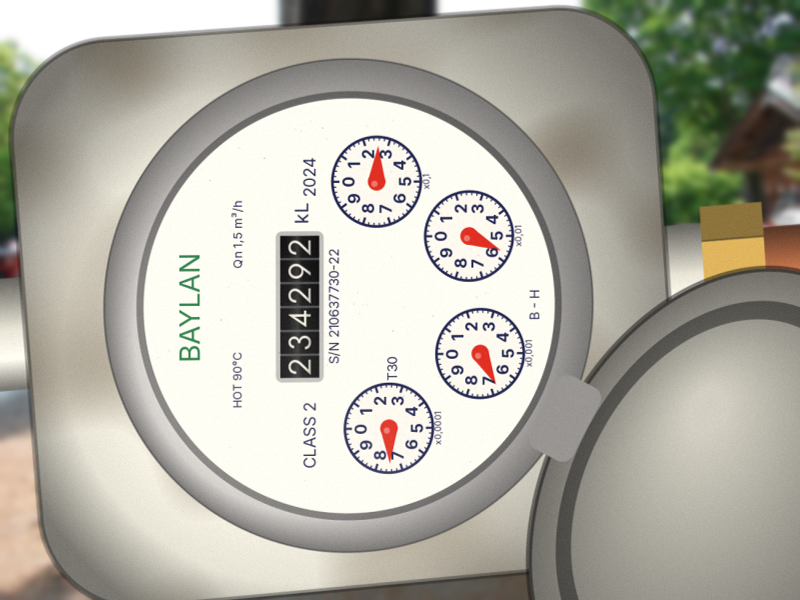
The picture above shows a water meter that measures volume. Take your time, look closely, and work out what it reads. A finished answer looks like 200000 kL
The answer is 234292.2567 kL
